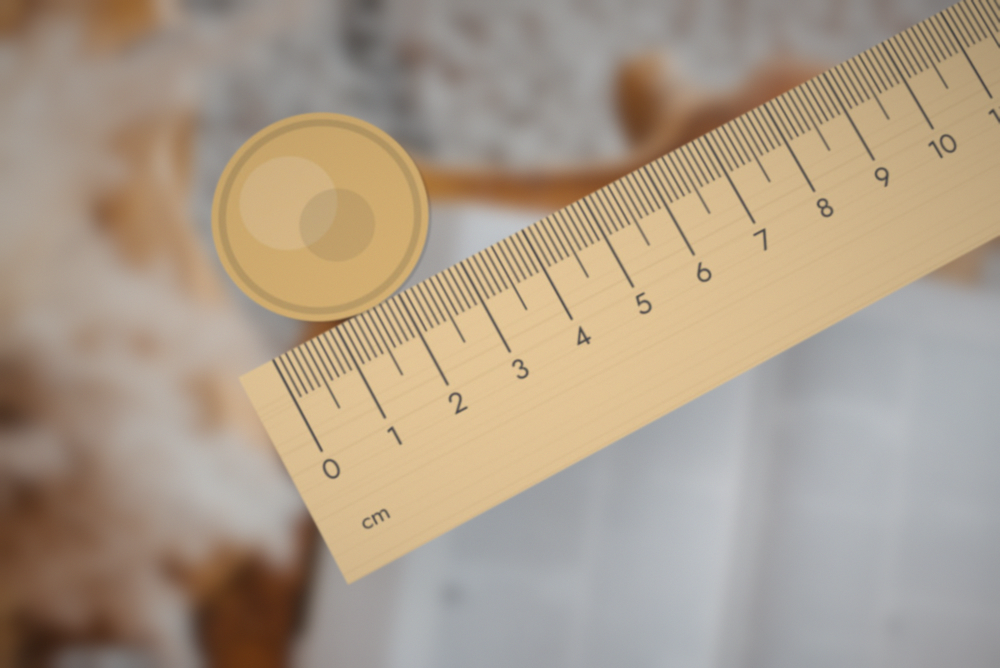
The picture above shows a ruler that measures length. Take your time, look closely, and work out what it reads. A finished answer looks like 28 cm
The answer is 3.1 cm
